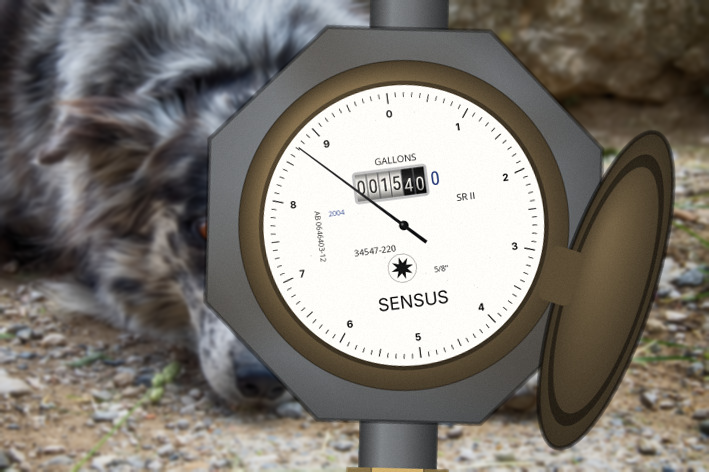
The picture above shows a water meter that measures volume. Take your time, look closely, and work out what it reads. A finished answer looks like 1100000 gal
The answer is 15398.7 gal
